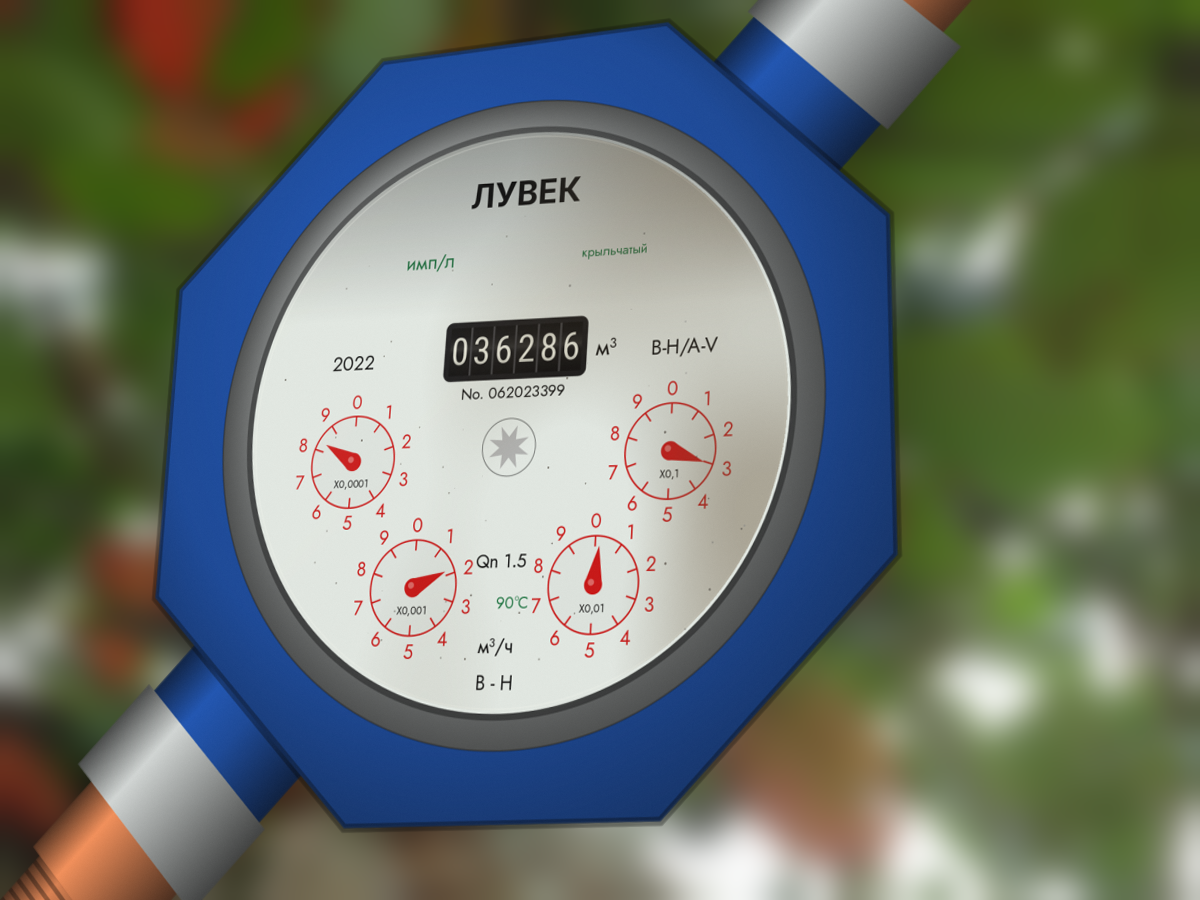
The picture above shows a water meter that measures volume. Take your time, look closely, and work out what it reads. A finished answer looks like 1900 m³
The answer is 36286.3018 m³
